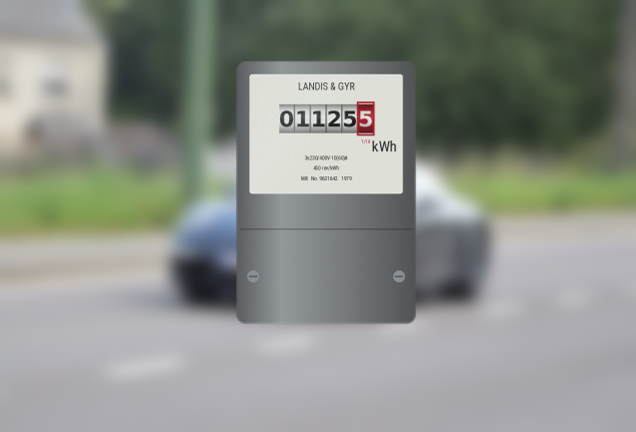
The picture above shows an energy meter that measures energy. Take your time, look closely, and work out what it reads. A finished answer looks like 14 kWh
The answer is 1125.5 kWh
